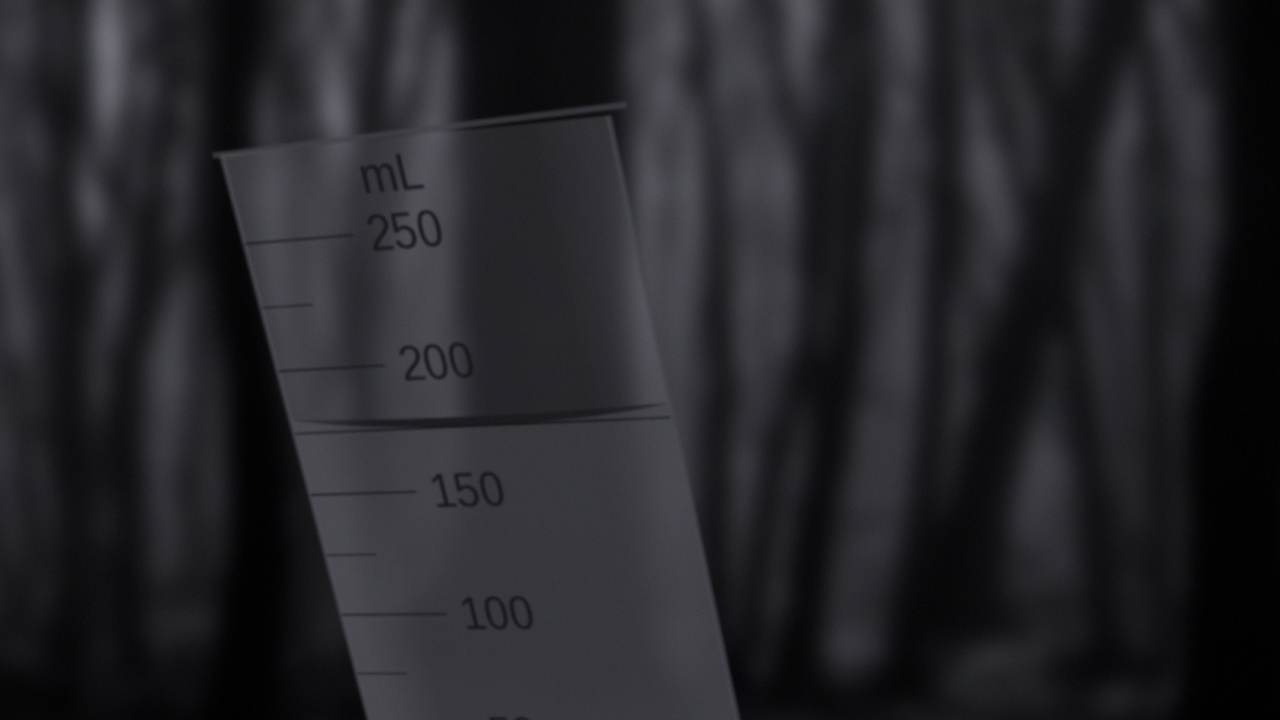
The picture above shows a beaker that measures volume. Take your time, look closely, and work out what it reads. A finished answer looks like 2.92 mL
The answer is 175 mL
